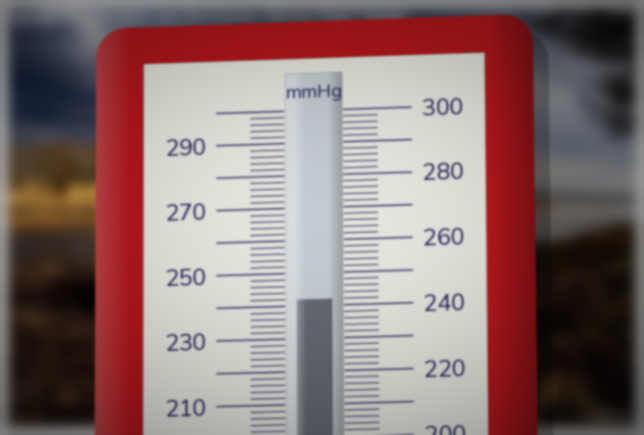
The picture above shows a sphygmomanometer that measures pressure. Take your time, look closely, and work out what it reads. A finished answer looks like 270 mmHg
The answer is 242 mmHg
